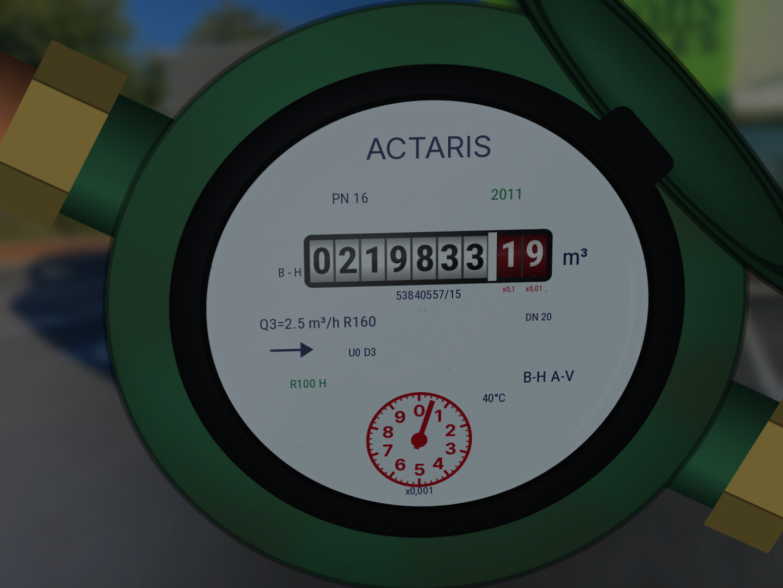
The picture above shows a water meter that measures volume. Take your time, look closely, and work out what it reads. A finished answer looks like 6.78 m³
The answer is 219833.190 m³
